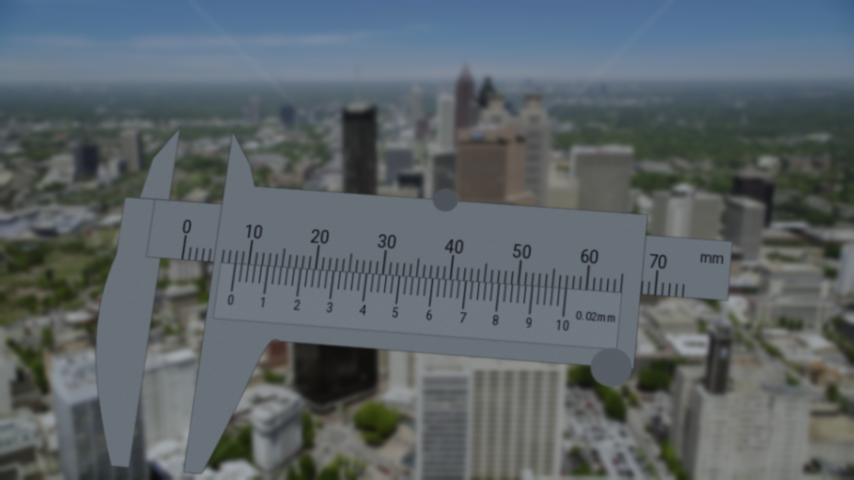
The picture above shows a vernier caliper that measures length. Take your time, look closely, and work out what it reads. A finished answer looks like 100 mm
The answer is 8.0 mm
